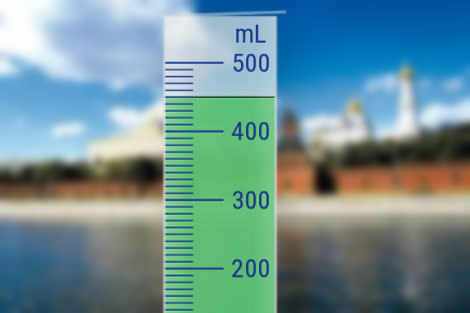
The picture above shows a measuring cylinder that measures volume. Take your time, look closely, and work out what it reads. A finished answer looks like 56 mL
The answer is 450 mL
